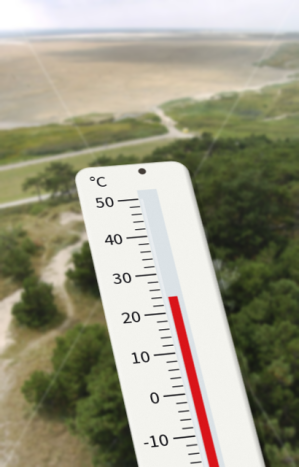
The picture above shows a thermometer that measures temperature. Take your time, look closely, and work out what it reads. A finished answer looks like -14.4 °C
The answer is 24 °C
